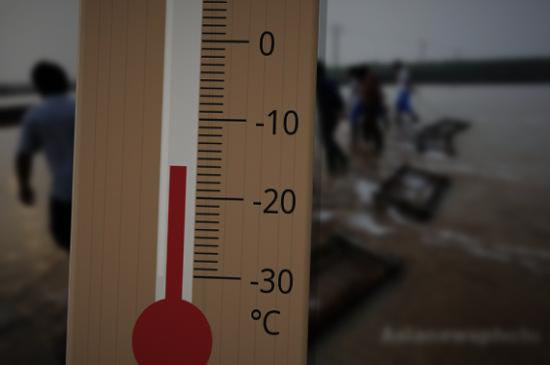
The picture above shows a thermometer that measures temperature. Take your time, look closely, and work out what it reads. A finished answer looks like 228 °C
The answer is -16 °C
